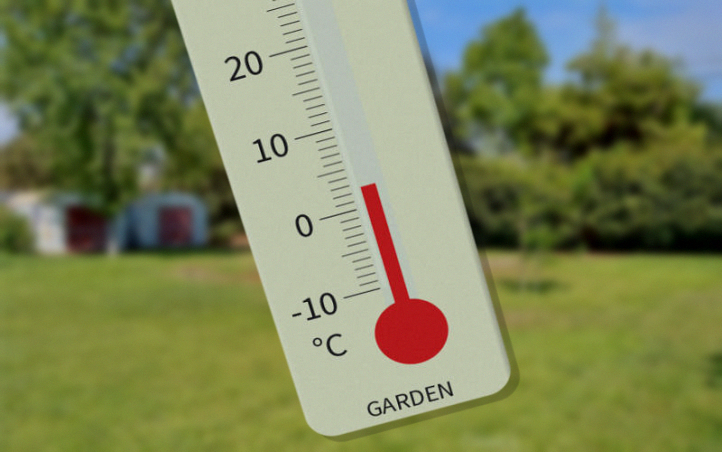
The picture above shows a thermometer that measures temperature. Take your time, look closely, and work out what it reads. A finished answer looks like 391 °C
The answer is 2.5 °C
